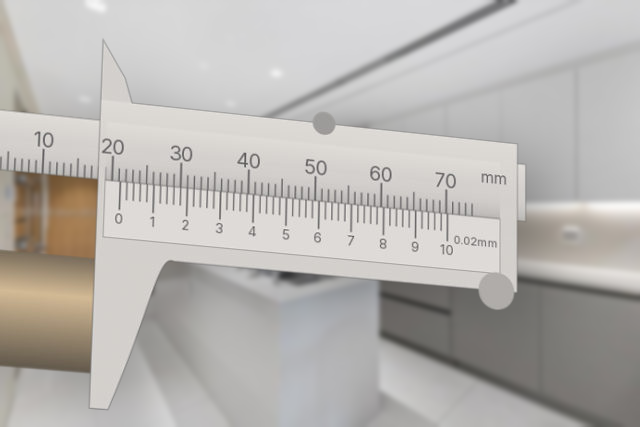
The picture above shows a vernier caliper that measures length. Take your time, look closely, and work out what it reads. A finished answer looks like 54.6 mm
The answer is 21.2 mm
